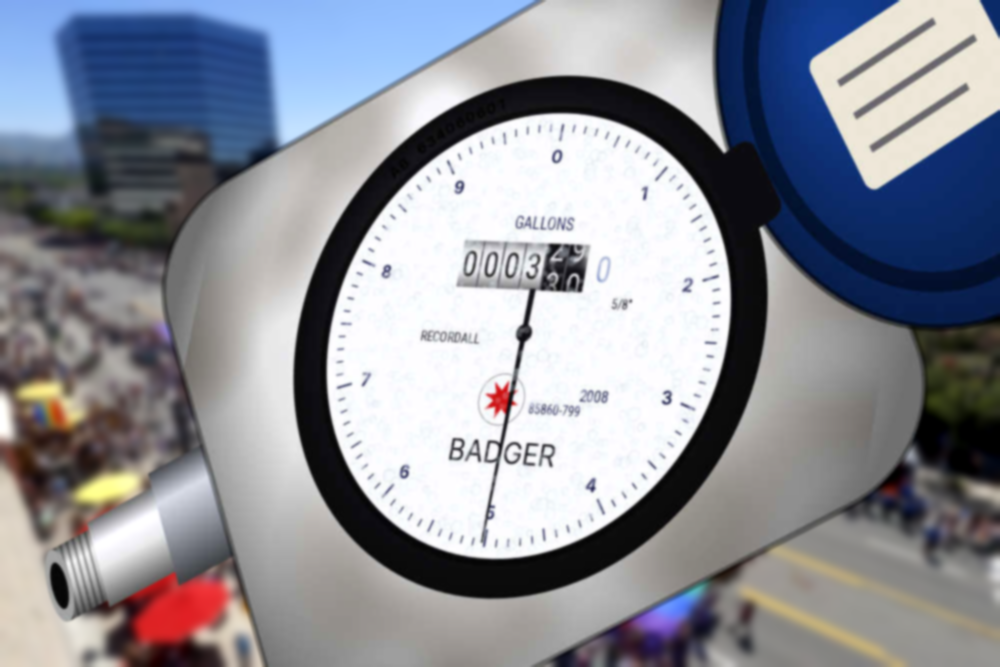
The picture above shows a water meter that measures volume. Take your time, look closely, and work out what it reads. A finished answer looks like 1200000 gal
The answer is 3295.0 gal
